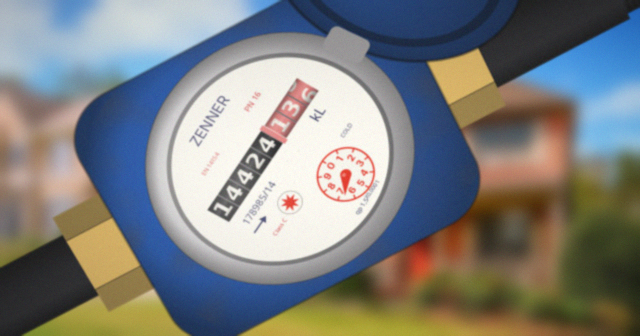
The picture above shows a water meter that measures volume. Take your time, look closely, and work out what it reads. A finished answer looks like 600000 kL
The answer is 14424.1356 kL
